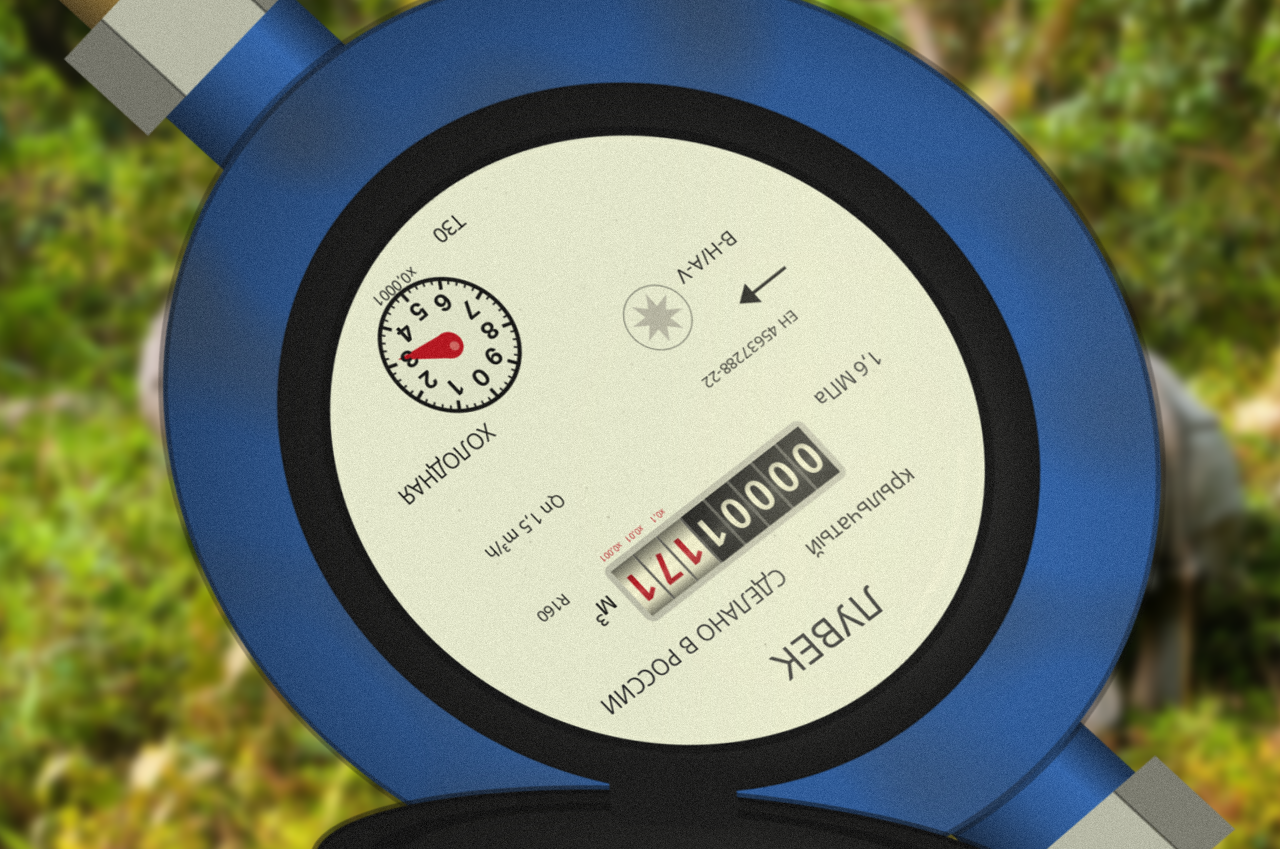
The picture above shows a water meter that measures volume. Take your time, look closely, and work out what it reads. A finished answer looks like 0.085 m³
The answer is 1.1713 m³
